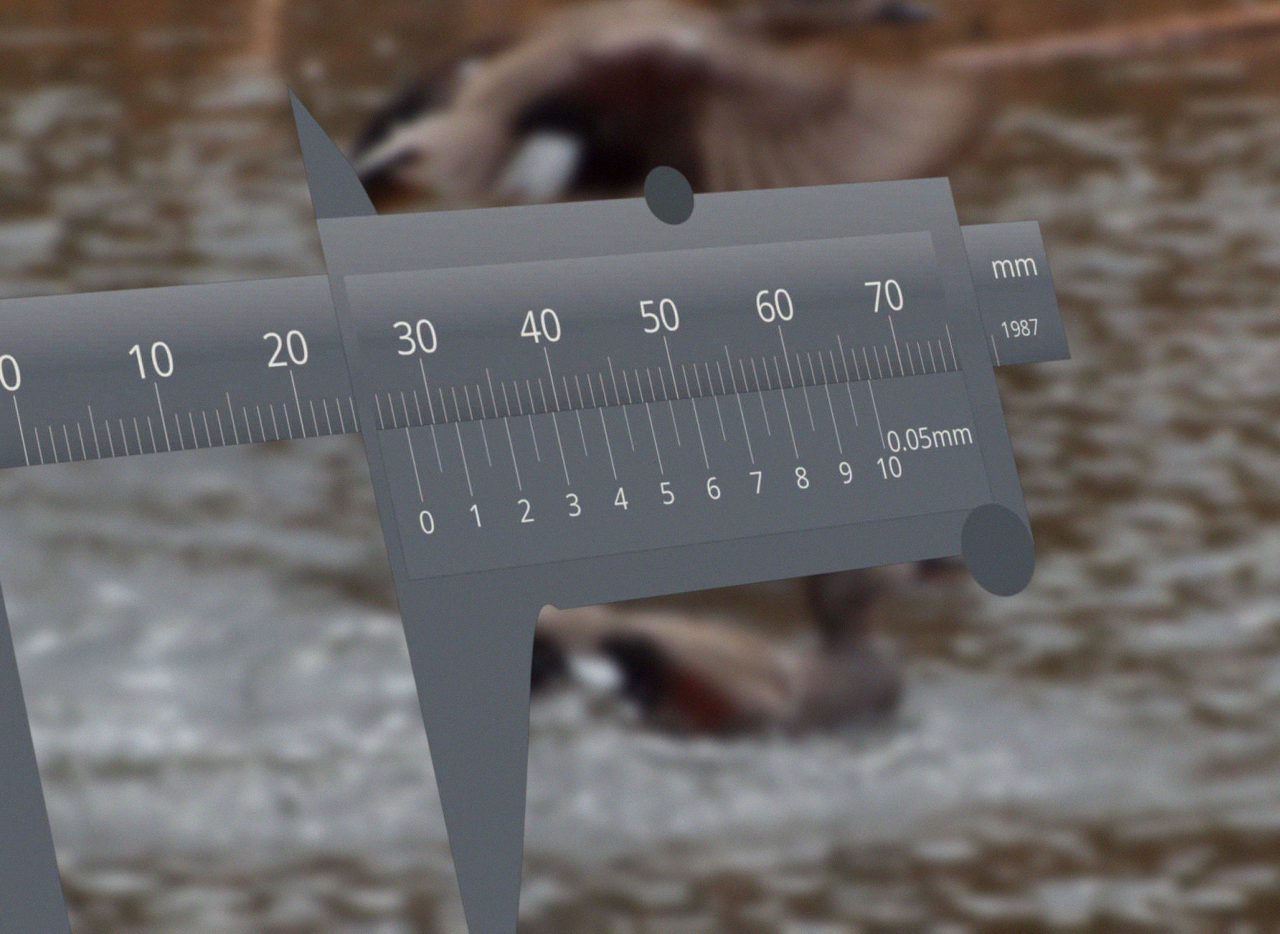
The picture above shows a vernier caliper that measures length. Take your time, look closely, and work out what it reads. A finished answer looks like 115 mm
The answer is 27.8 mm
